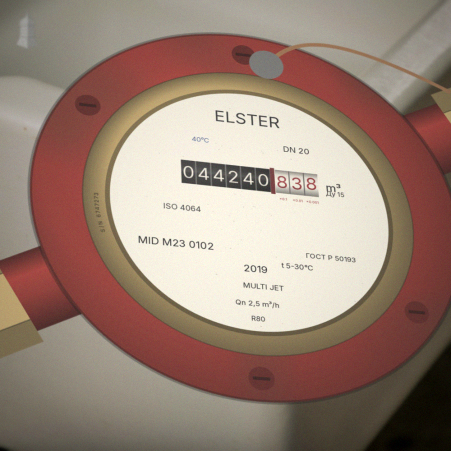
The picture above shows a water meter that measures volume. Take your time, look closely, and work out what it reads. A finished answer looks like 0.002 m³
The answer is 44240.838 m³
